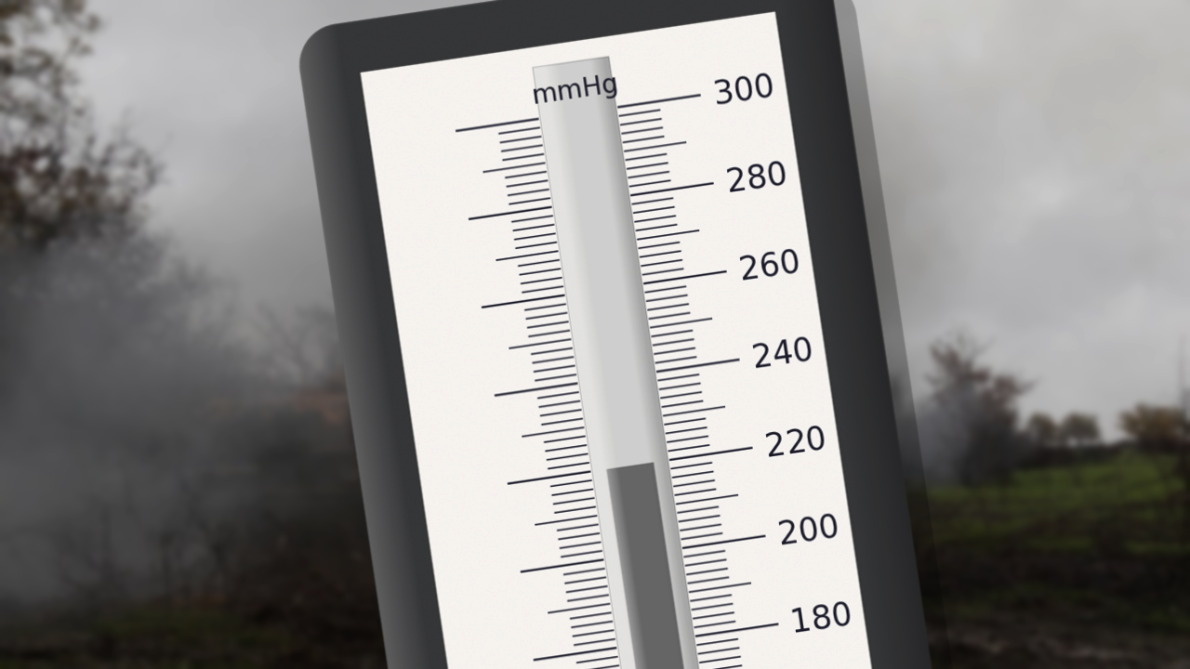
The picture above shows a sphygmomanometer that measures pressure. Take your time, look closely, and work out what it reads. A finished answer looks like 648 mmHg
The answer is 220 mmHg
